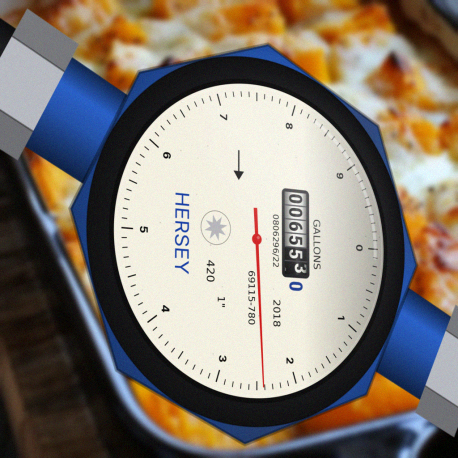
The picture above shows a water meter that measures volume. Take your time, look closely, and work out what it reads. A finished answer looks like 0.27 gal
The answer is 65532.4 gal
